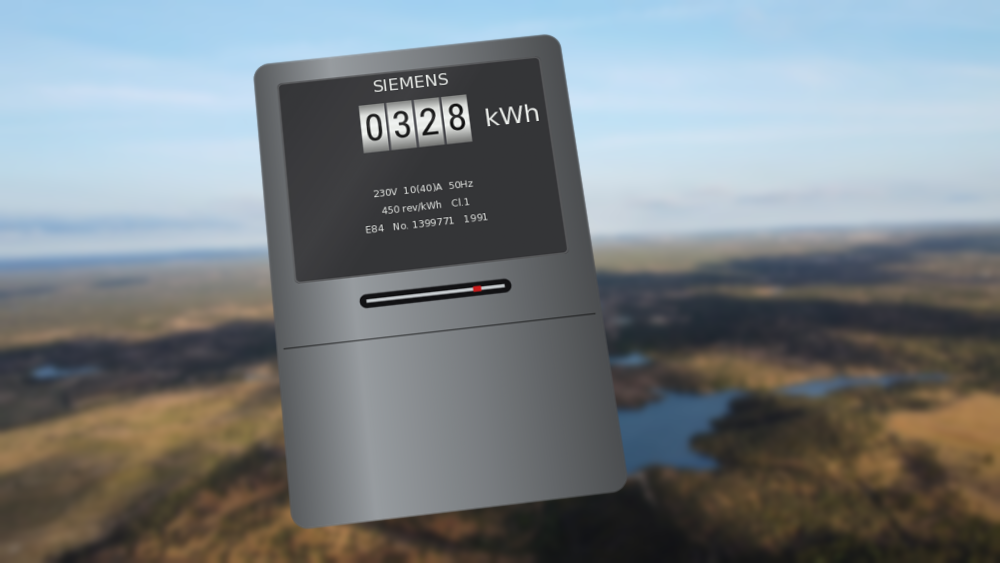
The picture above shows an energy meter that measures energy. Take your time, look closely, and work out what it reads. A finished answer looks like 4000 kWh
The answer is 328 kWh
